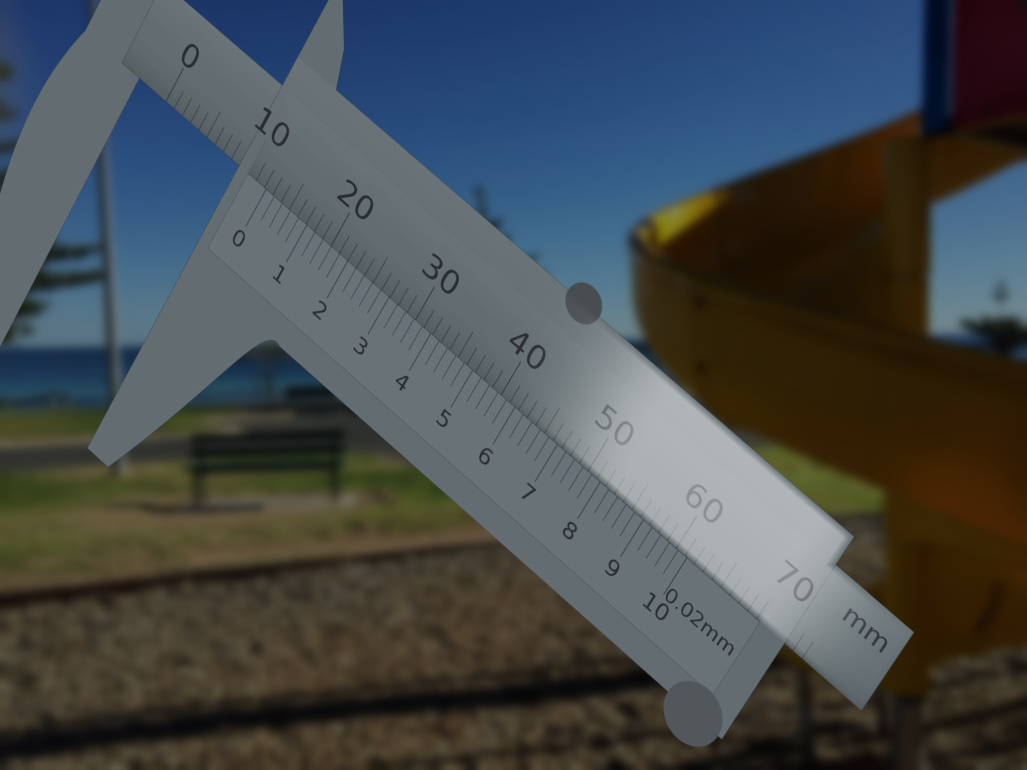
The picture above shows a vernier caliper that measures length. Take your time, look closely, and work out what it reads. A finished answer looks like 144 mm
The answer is 12.2 mm
